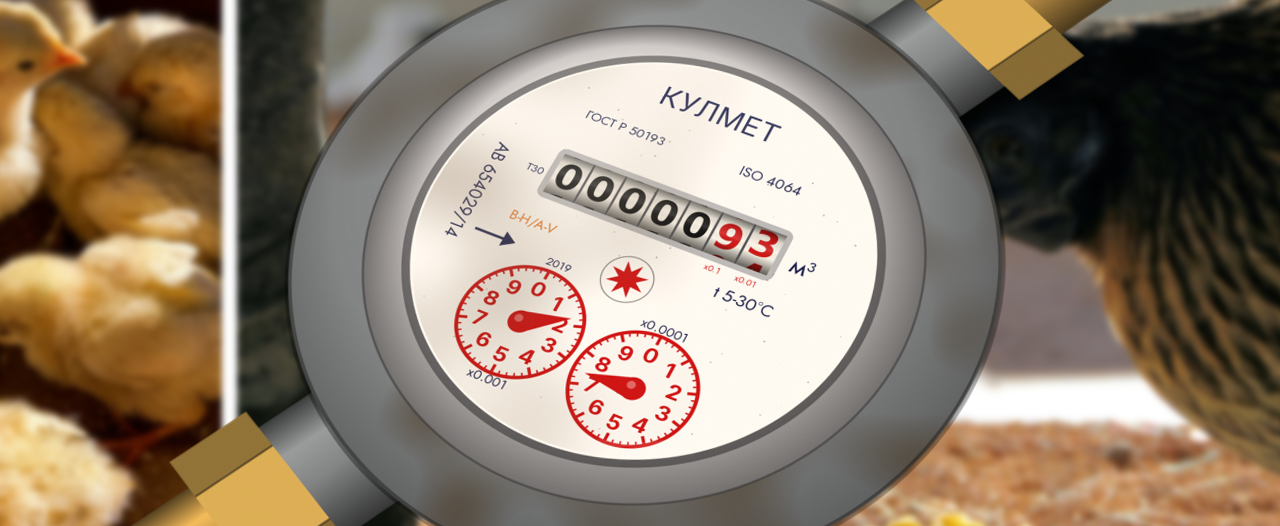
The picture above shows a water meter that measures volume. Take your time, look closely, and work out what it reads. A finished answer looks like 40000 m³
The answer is 0.9317 m³
